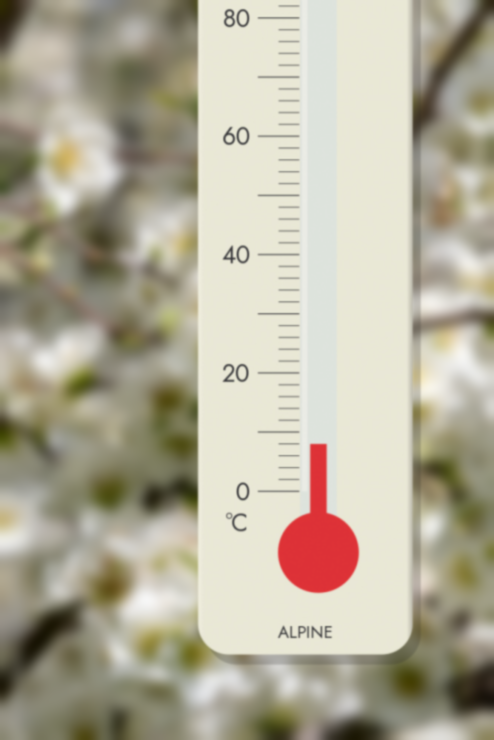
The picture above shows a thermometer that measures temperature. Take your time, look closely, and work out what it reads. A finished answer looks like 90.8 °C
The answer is 8 °C
